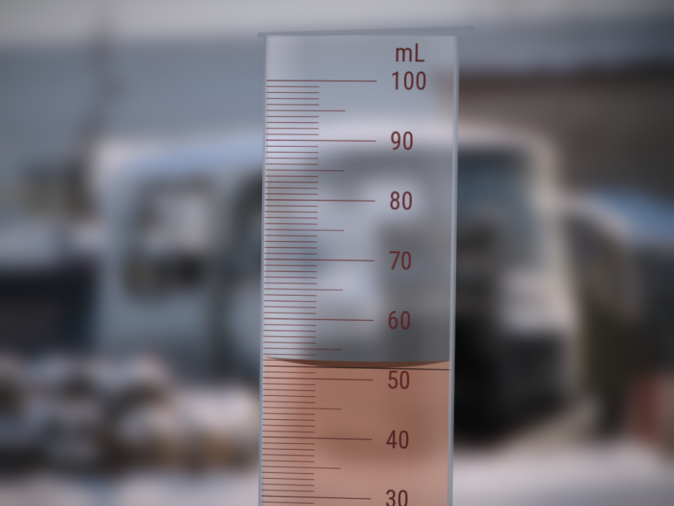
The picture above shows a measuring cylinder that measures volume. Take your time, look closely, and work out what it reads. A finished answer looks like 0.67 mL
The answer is 52 mL
